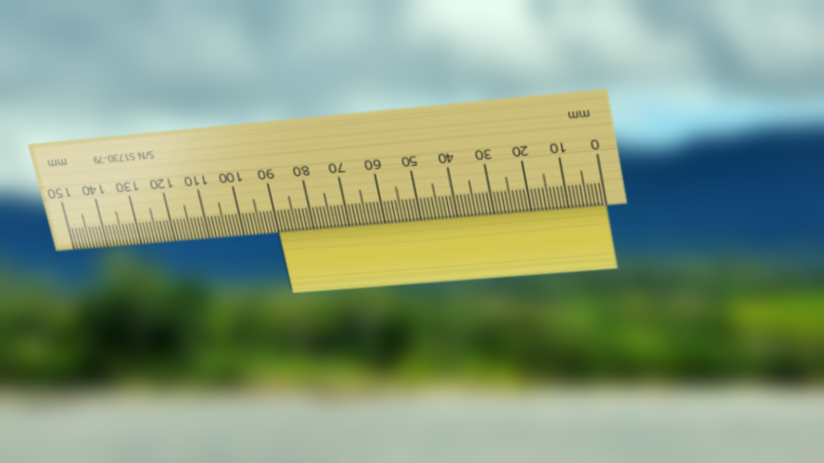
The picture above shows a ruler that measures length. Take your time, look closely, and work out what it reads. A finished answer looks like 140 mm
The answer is 90 mm
